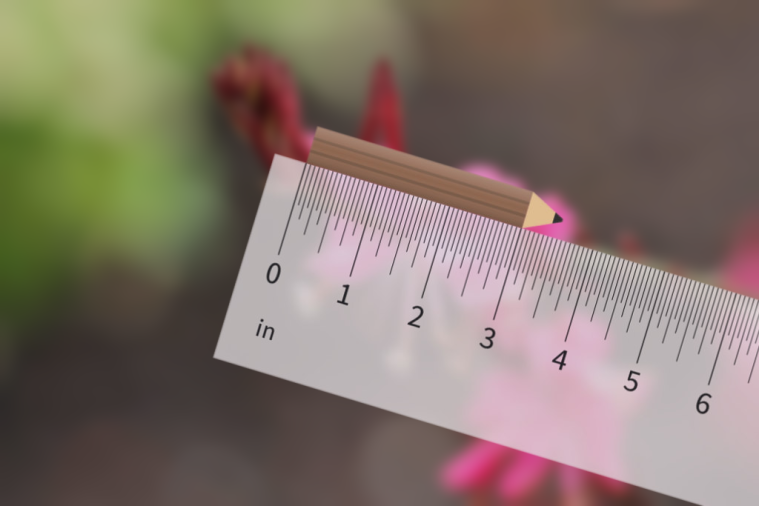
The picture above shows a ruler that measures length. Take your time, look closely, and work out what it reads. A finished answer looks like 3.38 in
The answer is 3.5 in
